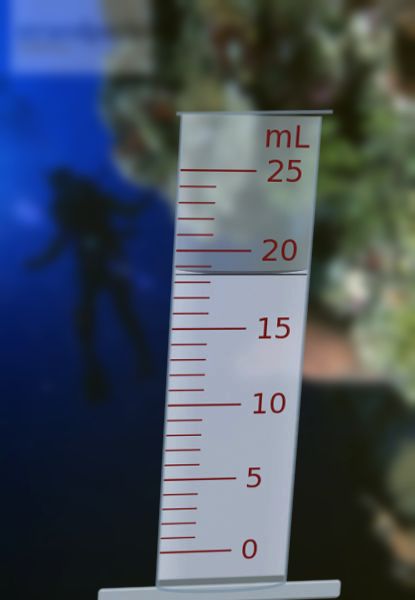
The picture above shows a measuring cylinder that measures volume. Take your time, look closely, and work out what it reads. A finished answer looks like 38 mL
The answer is 18.5 mL
